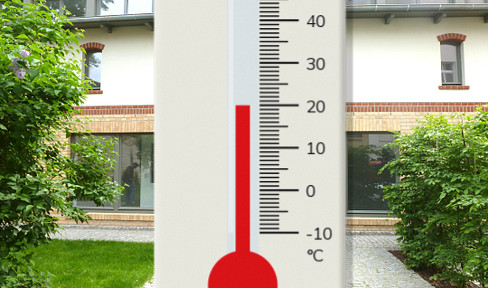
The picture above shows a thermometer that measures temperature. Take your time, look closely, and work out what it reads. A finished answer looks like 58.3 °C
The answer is 20 °C
